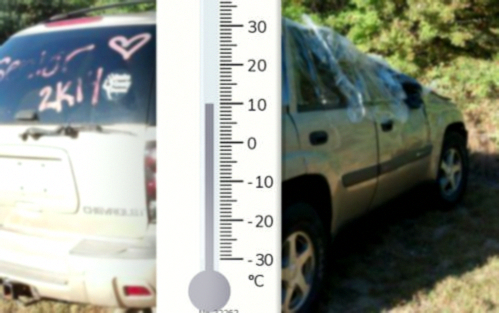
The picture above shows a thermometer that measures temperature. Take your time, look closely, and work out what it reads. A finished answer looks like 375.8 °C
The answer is 10 °C
